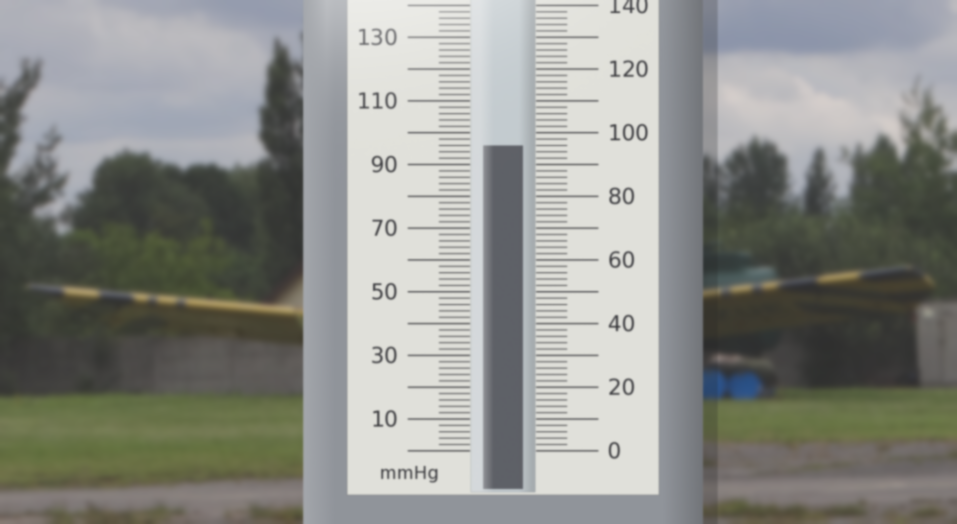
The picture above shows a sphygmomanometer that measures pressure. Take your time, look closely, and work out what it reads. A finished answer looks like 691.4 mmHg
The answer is 96 mmHg
